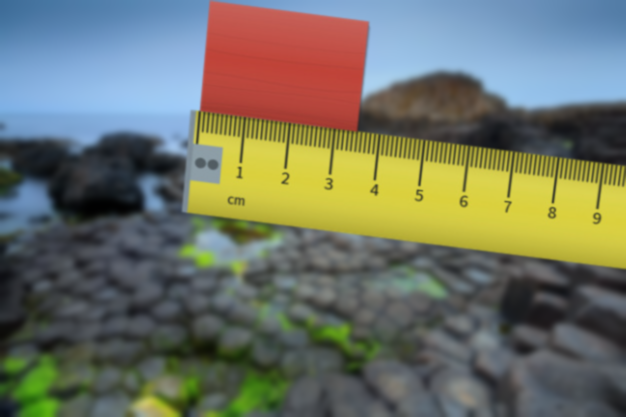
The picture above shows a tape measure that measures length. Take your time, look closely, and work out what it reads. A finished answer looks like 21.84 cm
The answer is 3.5 cm
